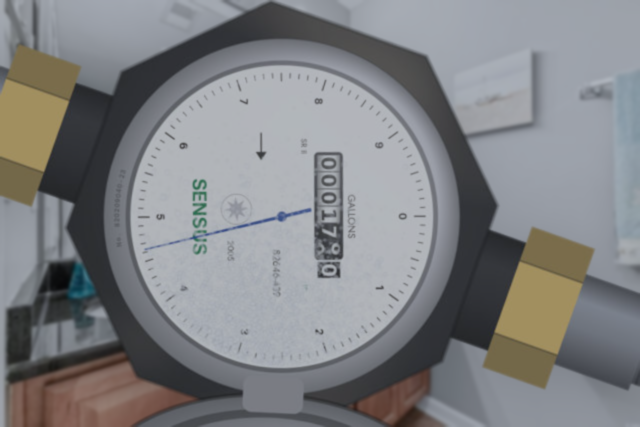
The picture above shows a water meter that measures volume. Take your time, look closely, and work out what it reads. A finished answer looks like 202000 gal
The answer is 1784.6 gal
